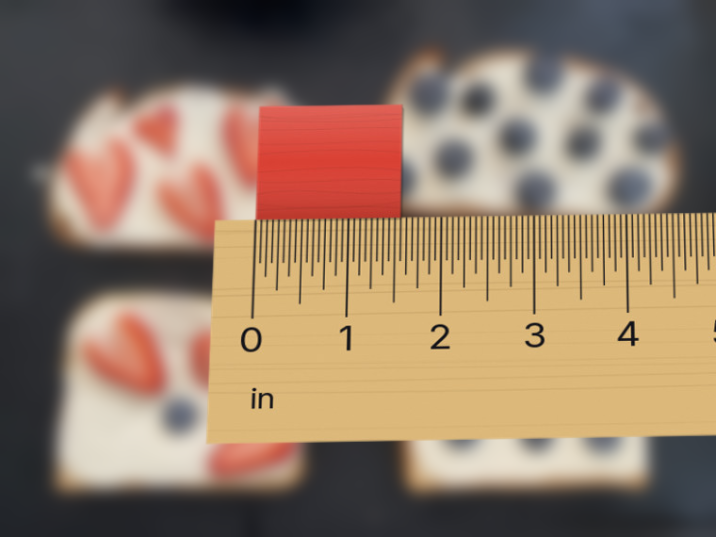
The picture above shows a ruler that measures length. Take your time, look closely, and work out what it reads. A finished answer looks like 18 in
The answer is 1.5625 in
